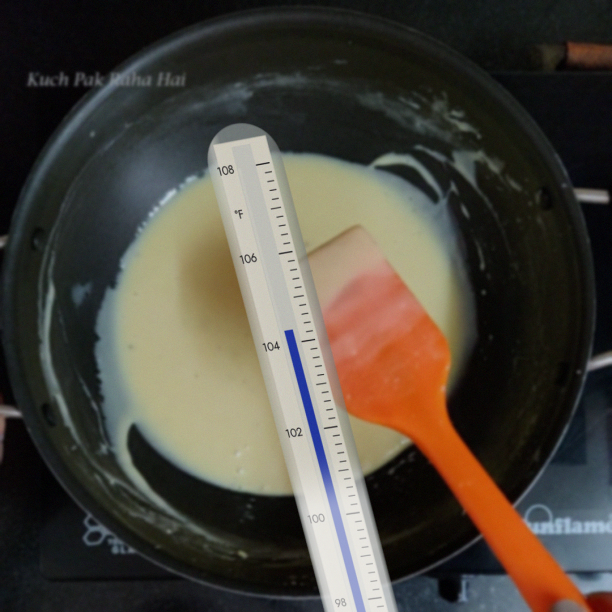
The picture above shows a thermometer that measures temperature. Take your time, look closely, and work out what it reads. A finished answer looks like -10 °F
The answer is 104.3 °F
